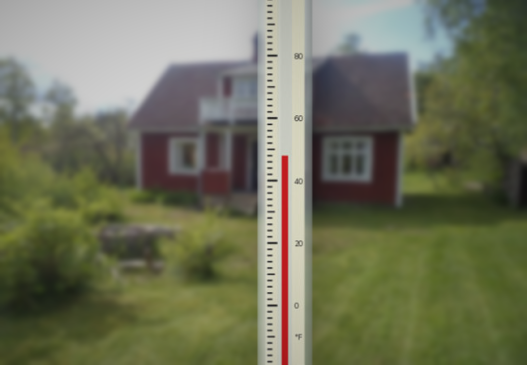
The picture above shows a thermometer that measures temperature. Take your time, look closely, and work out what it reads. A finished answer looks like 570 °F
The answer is 48 °F
